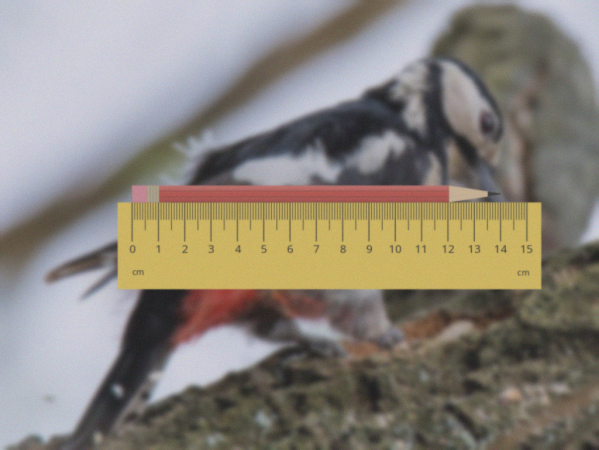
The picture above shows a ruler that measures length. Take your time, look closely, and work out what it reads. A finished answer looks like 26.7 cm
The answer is 14 cm
